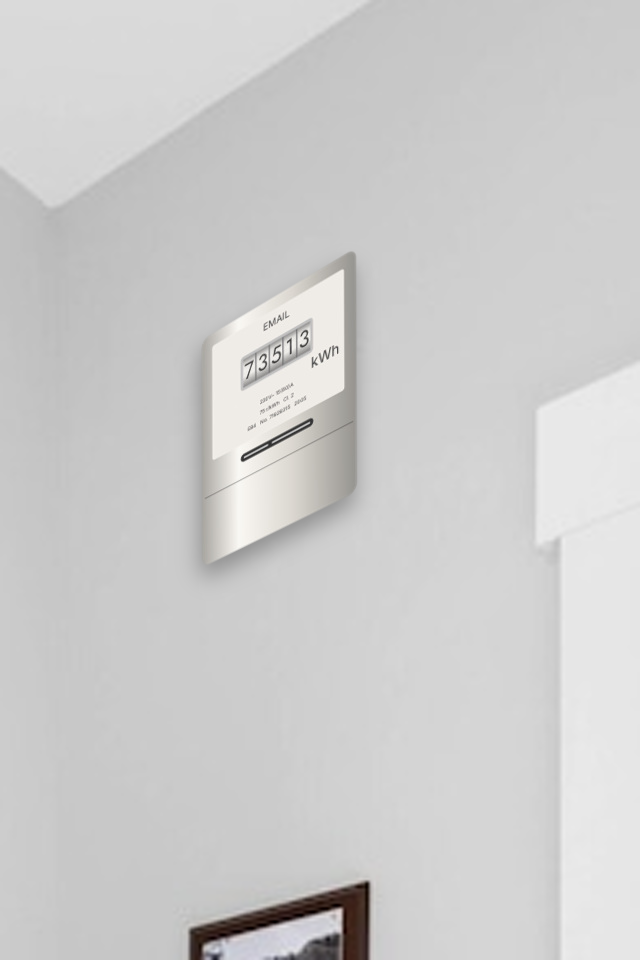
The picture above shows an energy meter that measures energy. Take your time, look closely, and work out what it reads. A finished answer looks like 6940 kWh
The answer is 73513 kWh
